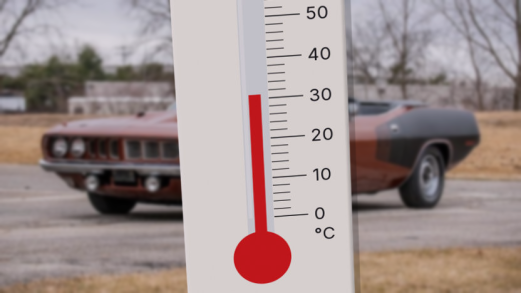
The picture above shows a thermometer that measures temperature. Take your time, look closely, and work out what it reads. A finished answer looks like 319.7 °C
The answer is 31 °C
